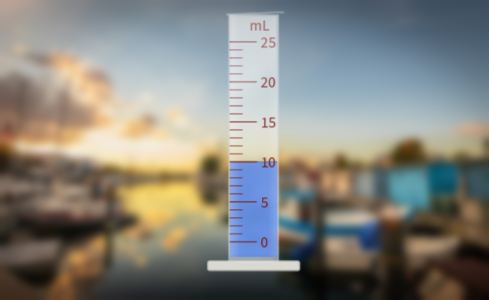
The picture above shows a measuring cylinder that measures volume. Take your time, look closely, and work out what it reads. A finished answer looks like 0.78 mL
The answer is 10 mL
